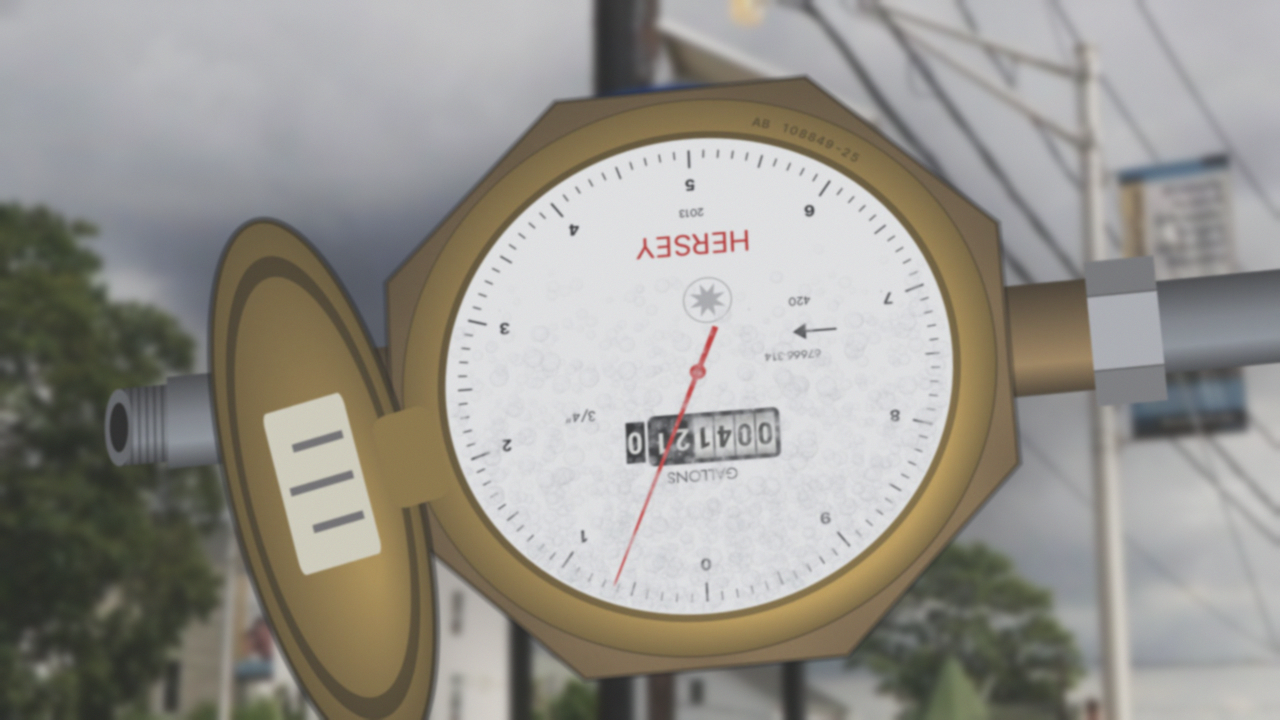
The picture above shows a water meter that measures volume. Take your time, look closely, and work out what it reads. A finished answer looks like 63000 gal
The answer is 41210.6 gal
